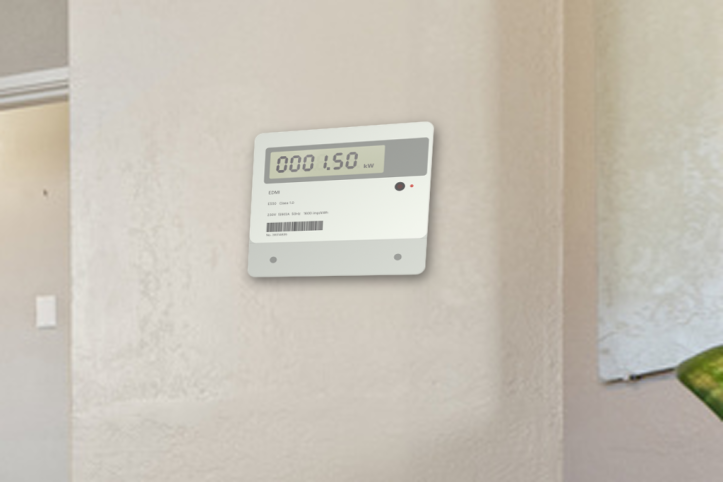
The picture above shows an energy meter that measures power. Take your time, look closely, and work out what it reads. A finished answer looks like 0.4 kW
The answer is 1.50 kW
